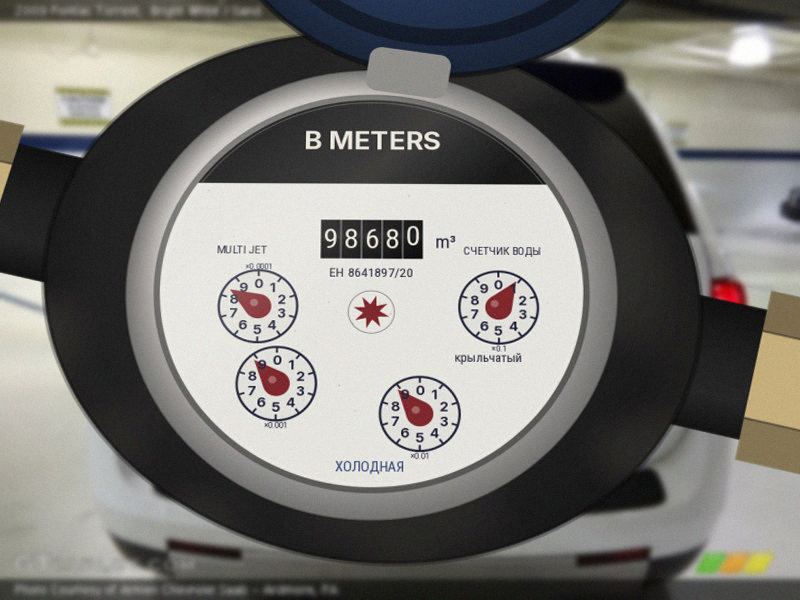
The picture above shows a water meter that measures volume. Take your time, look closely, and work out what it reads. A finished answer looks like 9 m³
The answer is 98680.0888 m³
